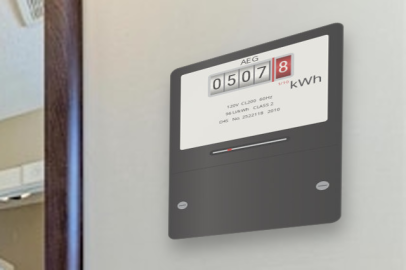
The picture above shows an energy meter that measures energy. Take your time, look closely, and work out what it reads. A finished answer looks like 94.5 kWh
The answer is 507.8 kWh
